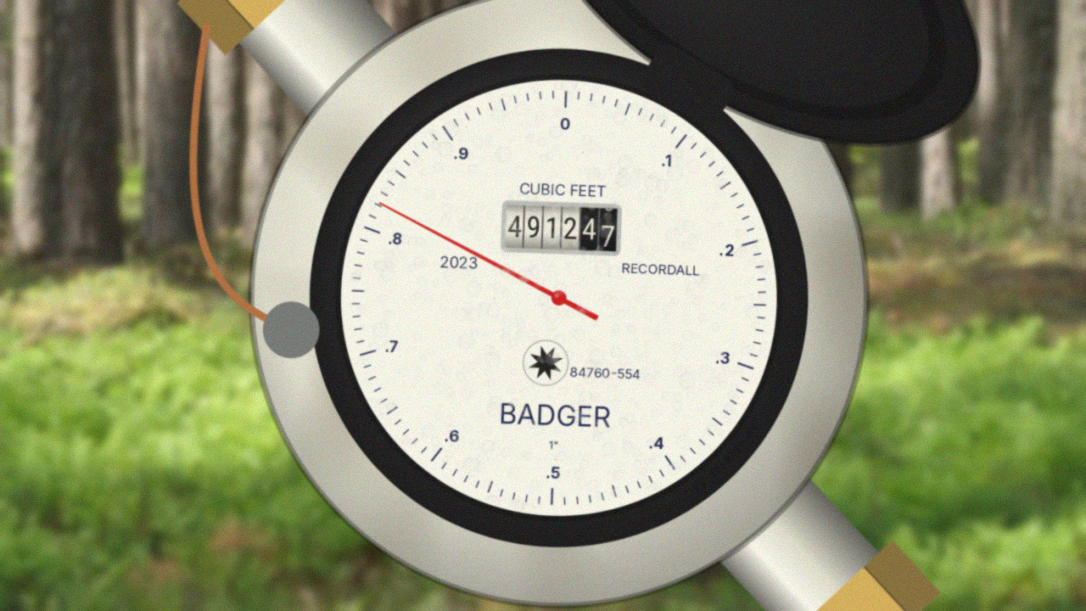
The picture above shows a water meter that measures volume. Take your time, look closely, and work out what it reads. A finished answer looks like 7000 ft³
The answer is 491246.82 ft³
